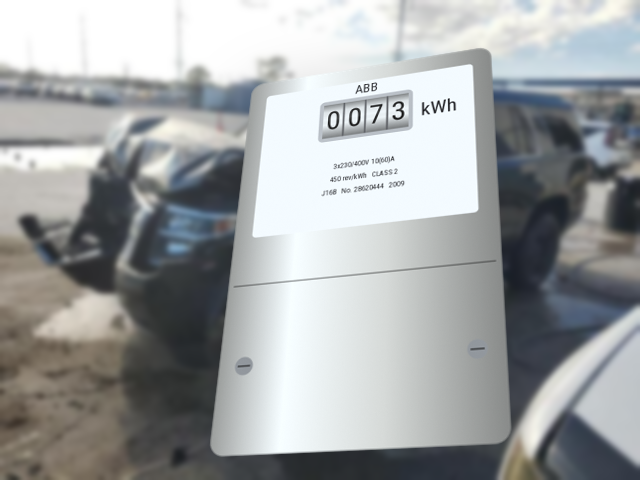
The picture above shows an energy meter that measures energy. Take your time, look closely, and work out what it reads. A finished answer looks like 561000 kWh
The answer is 73 kWh
